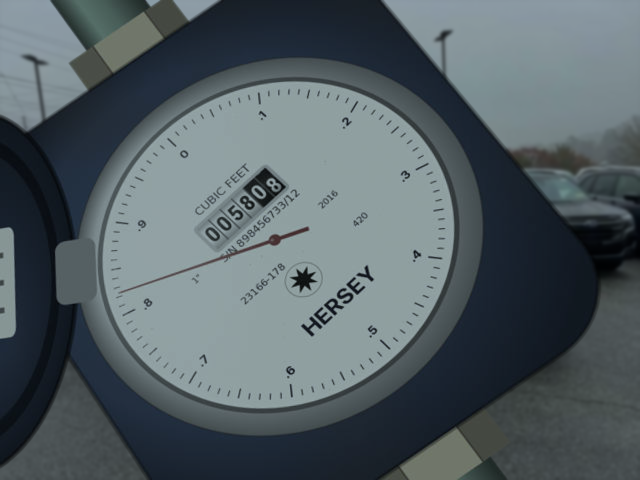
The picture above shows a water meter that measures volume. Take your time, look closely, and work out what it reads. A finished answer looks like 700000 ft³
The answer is 5807.82 ft³
